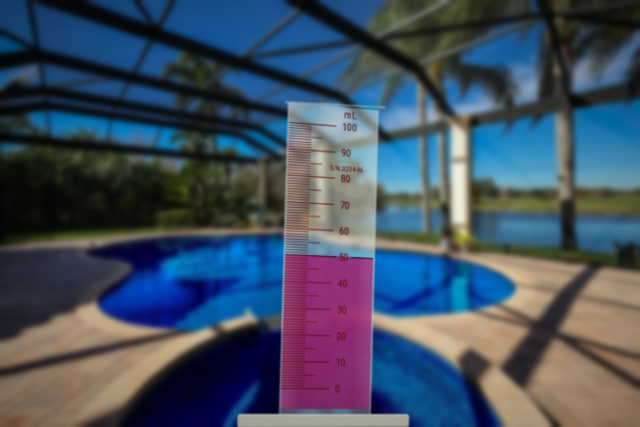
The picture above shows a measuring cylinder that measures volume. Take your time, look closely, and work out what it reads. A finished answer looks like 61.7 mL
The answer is 50 mL
